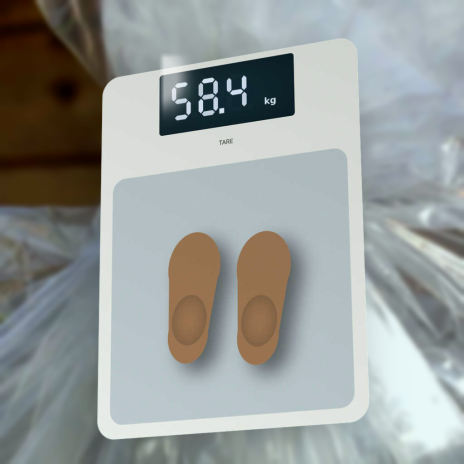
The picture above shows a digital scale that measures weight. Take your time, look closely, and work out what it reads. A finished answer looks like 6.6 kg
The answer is 58.4 kg
